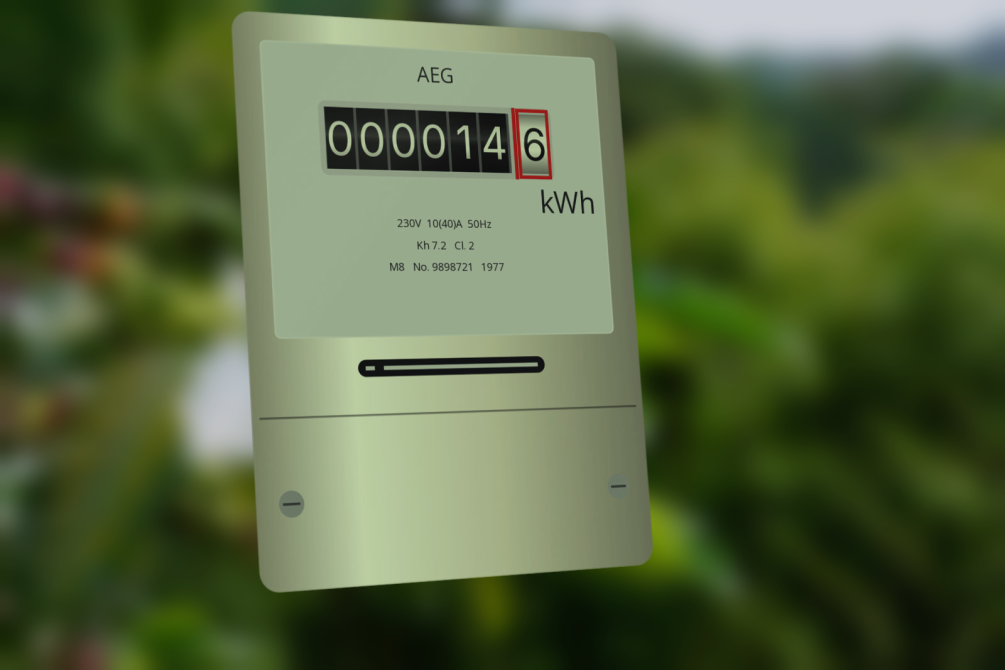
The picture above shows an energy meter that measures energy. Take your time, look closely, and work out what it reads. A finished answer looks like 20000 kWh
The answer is 14.6 kWh
